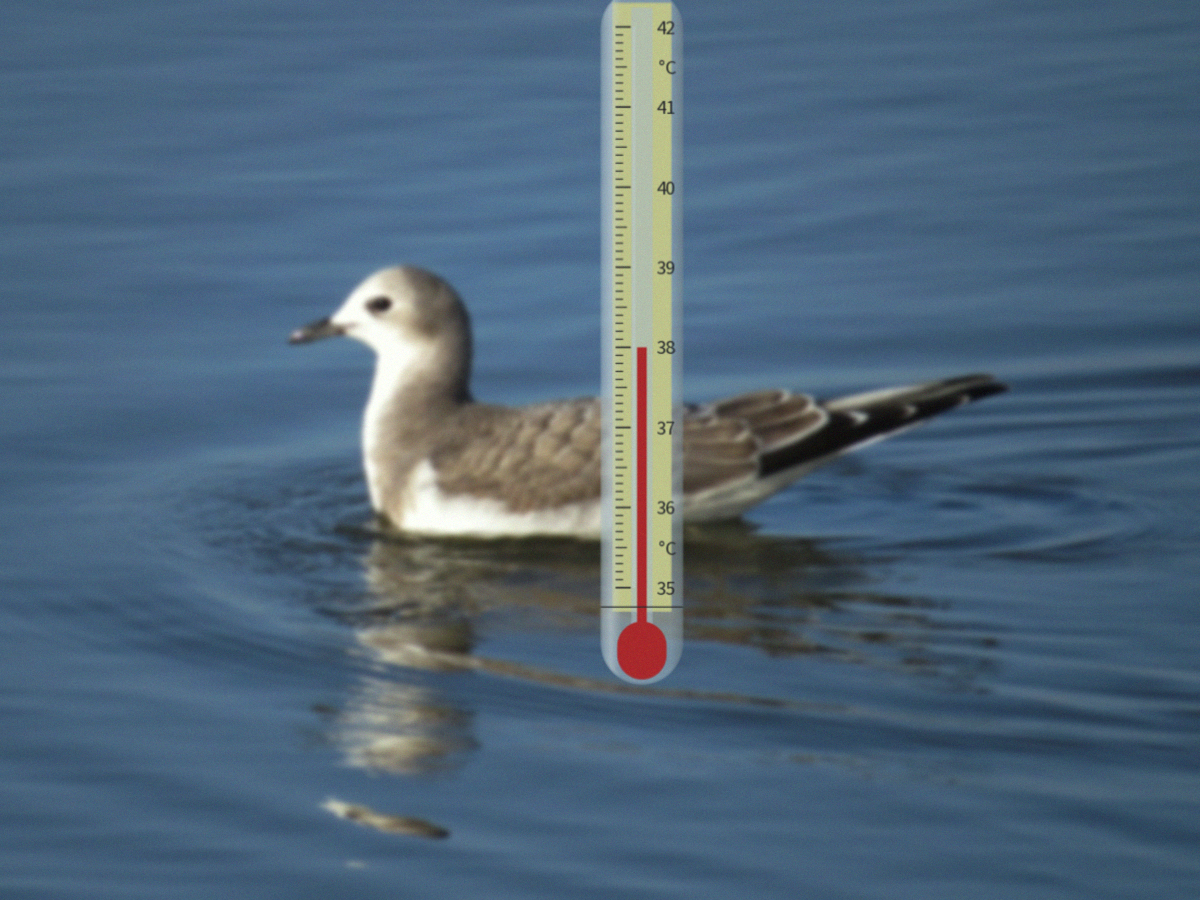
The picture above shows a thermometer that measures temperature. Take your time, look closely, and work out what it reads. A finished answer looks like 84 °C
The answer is 38 °C
